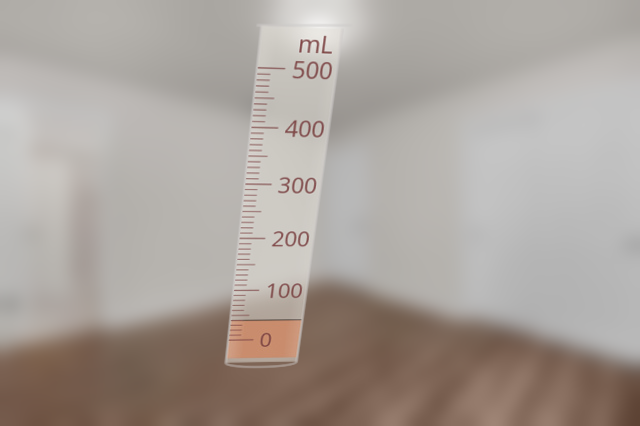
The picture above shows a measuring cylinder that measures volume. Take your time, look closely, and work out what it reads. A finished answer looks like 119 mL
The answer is 40 mL
